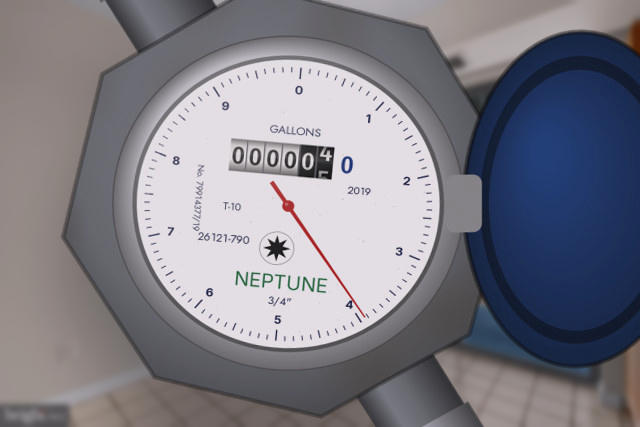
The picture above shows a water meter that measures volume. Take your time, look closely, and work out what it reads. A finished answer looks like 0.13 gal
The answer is 43.9 gal
